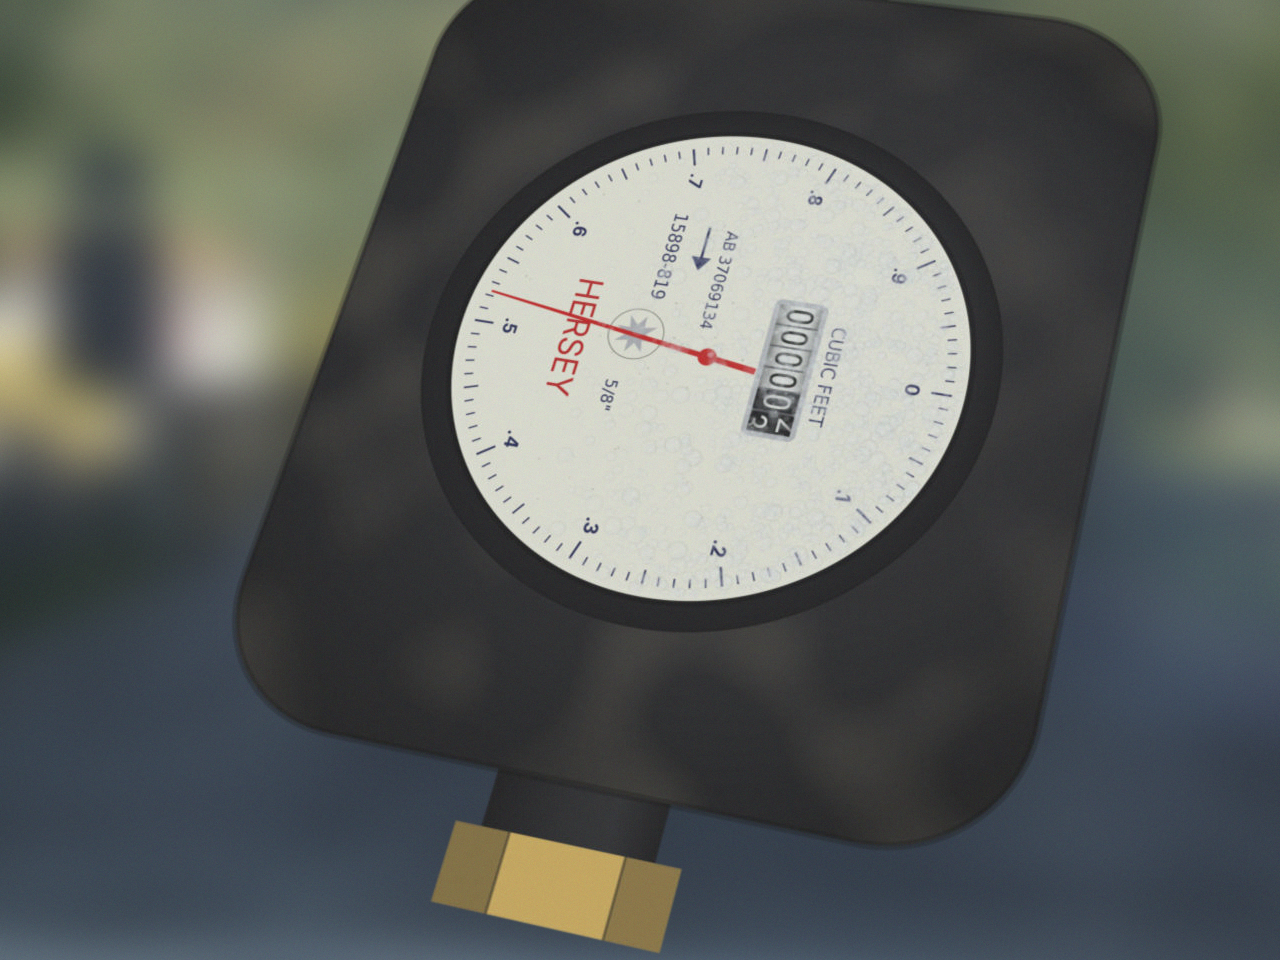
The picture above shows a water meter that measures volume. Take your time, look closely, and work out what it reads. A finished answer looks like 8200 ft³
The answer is 2.52 ft³
